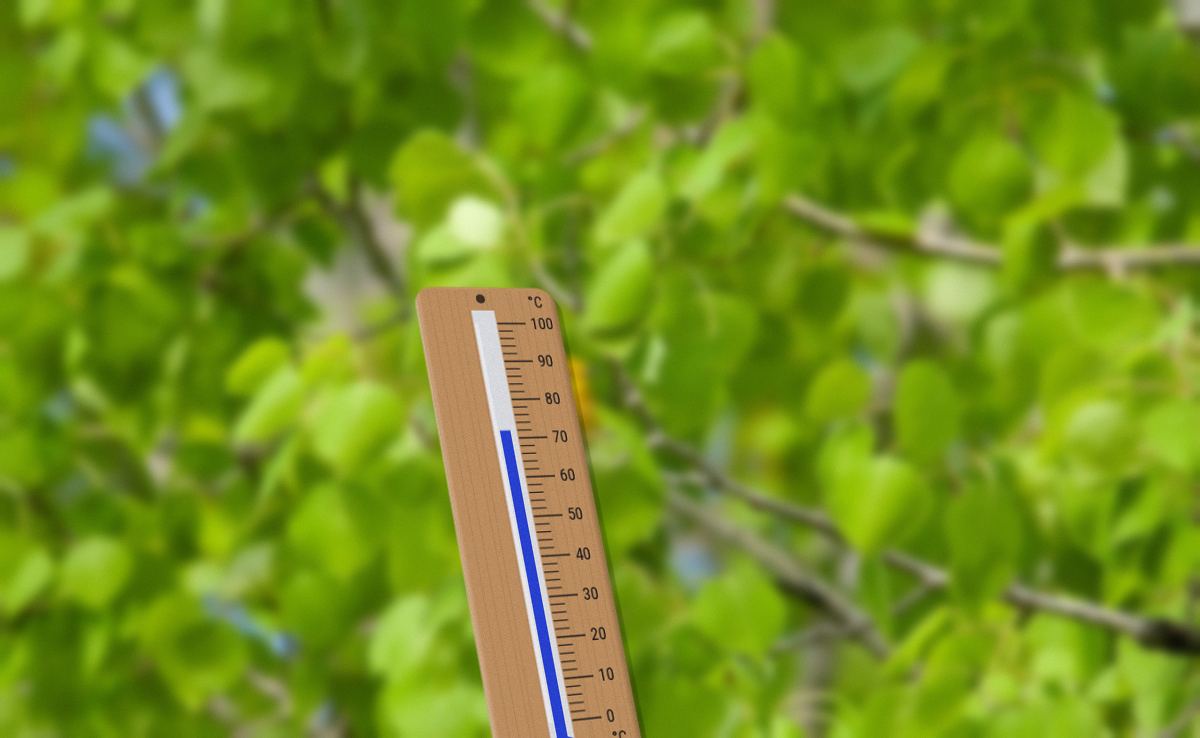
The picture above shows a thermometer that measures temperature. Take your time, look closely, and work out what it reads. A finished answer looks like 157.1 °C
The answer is 72 °C
